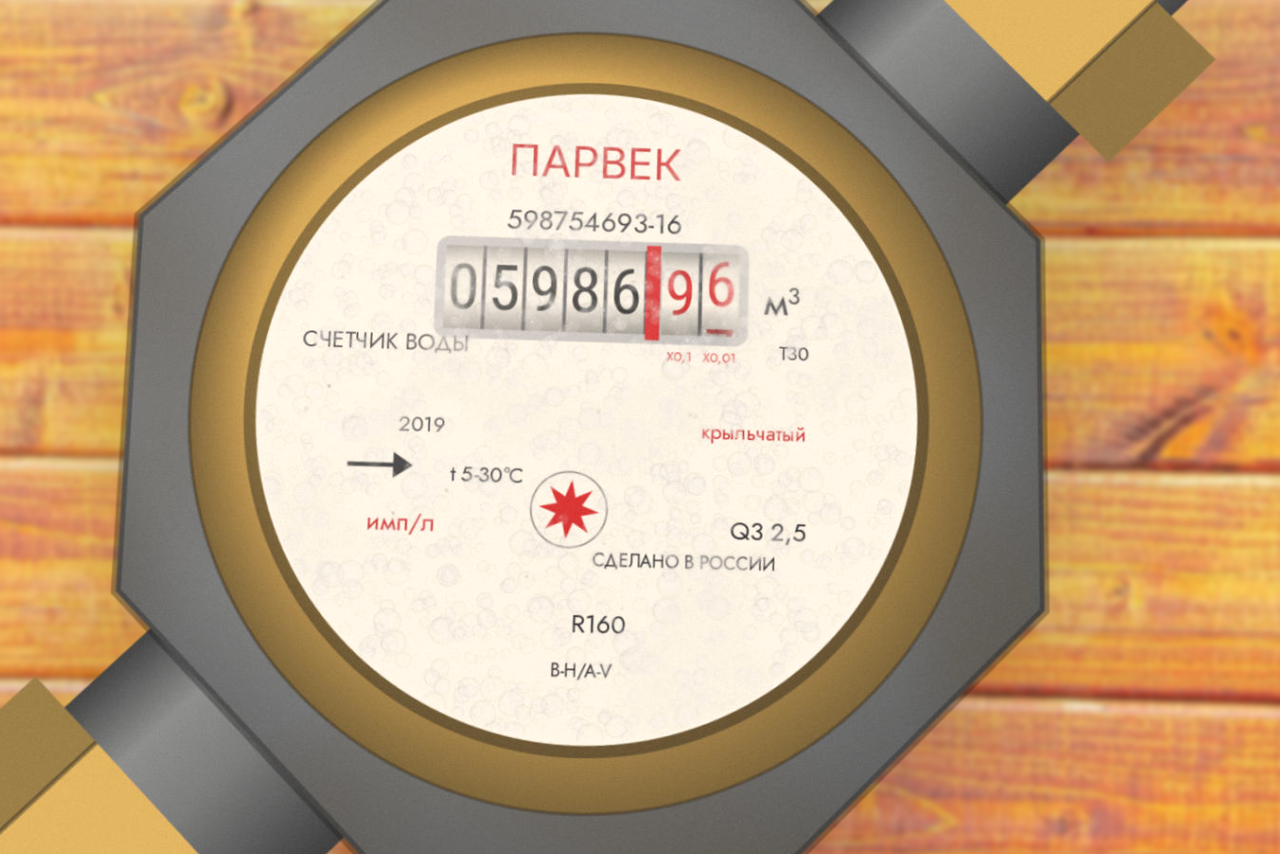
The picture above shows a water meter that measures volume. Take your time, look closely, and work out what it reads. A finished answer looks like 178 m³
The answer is 5986.96 m³
